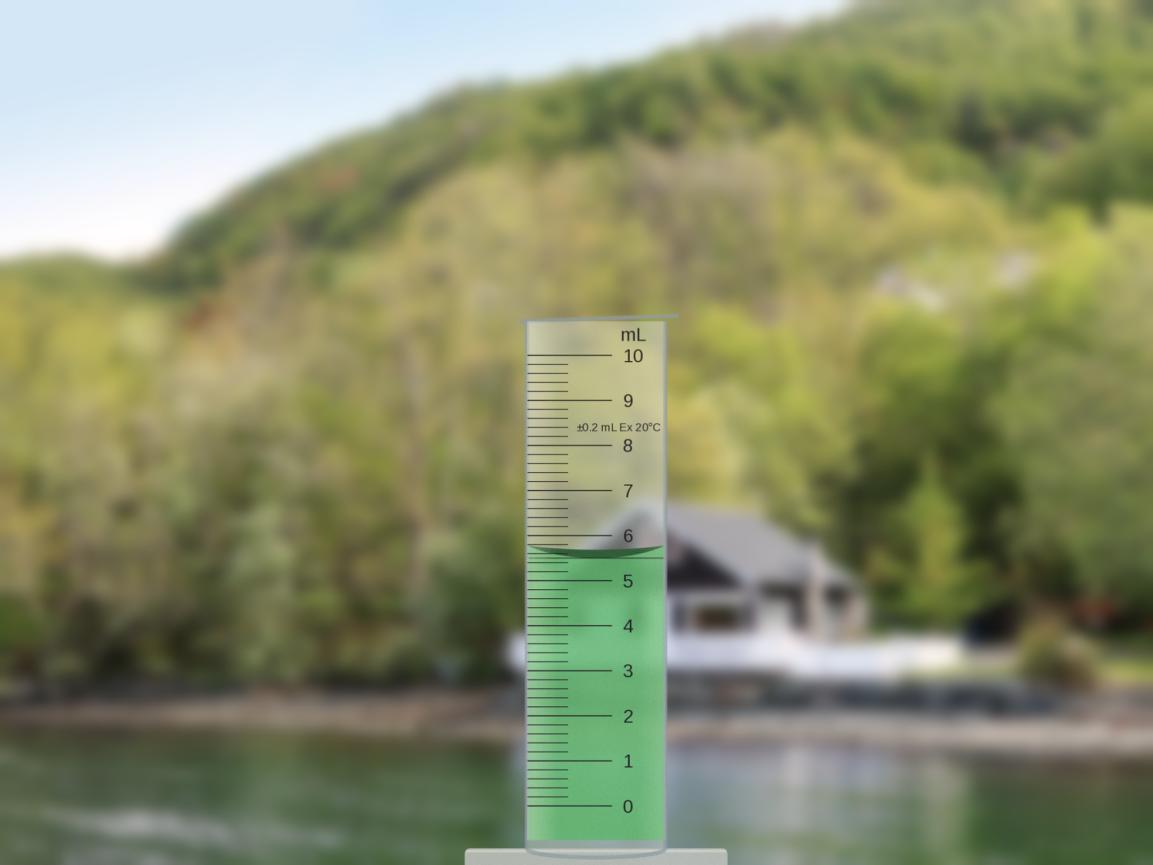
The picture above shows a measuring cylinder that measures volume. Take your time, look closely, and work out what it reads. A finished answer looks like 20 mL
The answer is 5.5 mL
